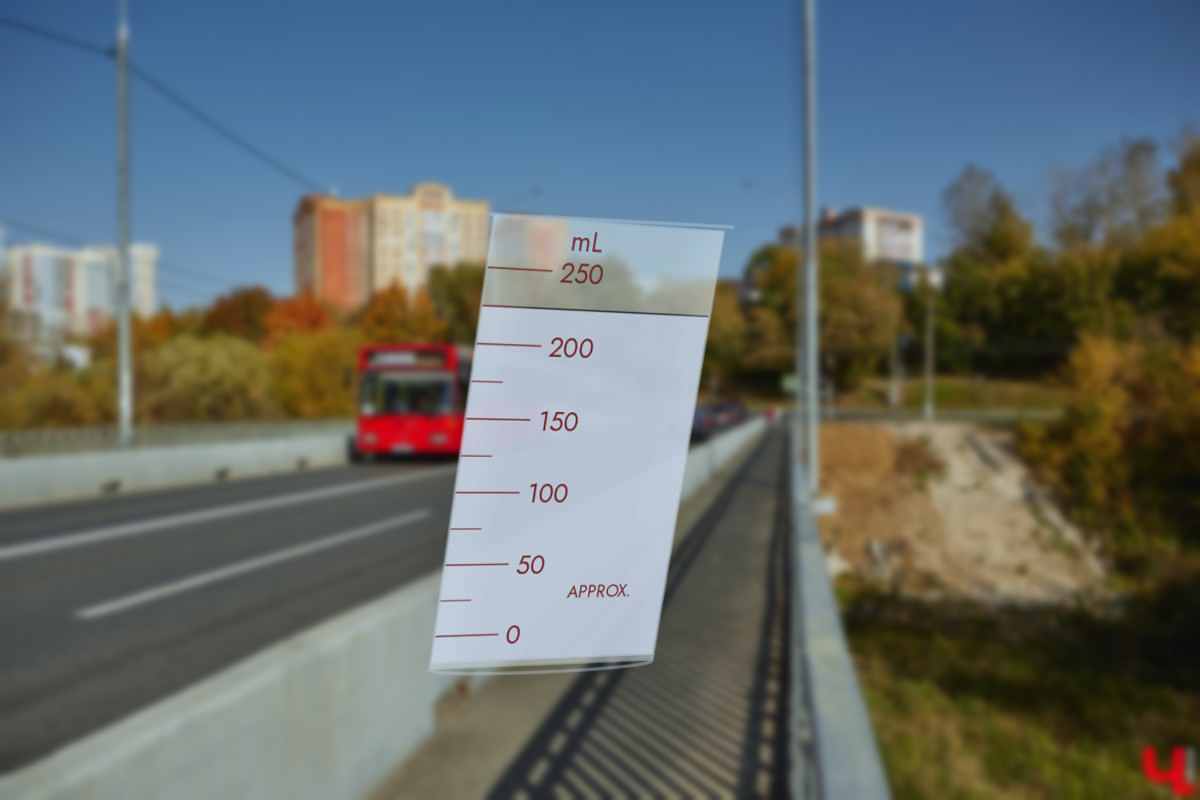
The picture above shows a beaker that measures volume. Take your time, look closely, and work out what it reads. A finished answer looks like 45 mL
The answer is 225 mL
